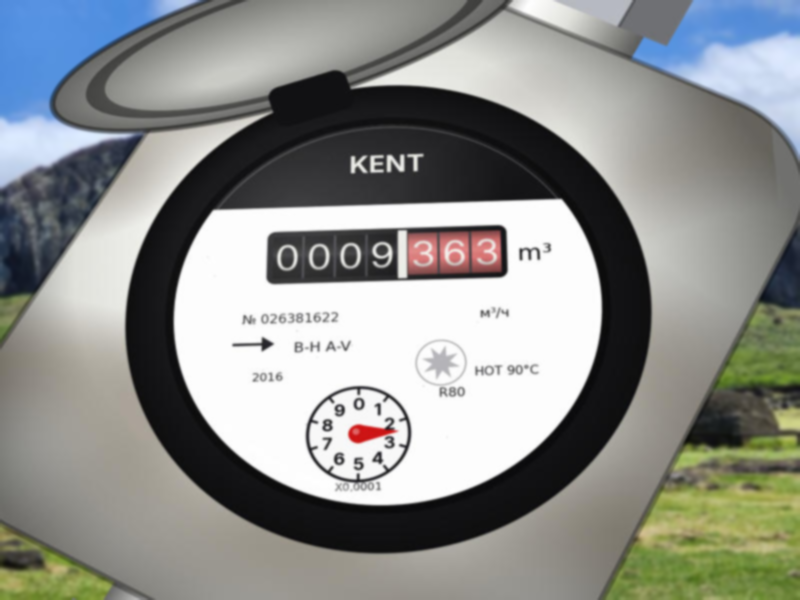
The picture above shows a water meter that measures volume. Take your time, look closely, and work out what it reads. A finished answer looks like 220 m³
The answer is 9.3632 m³
